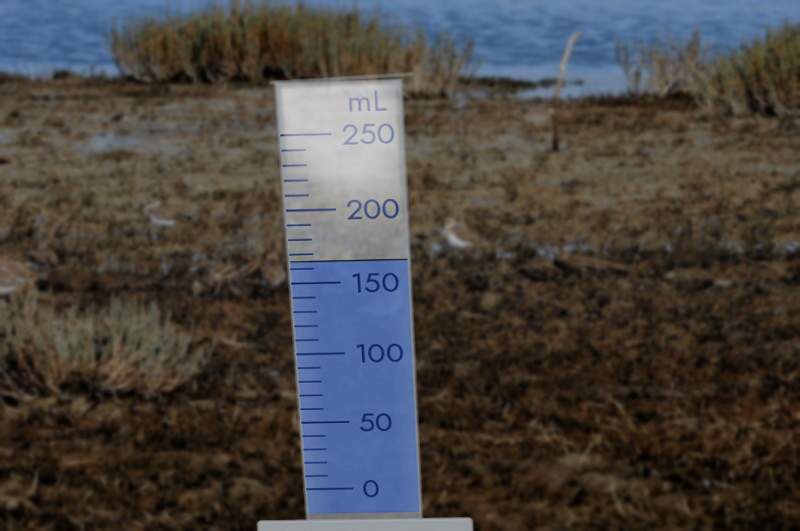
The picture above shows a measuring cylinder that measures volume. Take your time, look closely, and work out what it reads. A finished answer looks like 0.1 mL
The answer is 165 mL
